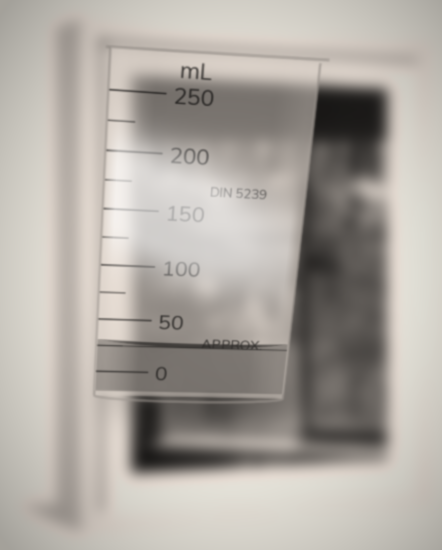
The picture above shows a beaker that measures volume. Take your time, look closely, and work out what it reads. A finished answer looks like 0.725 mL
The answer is 25 mL
